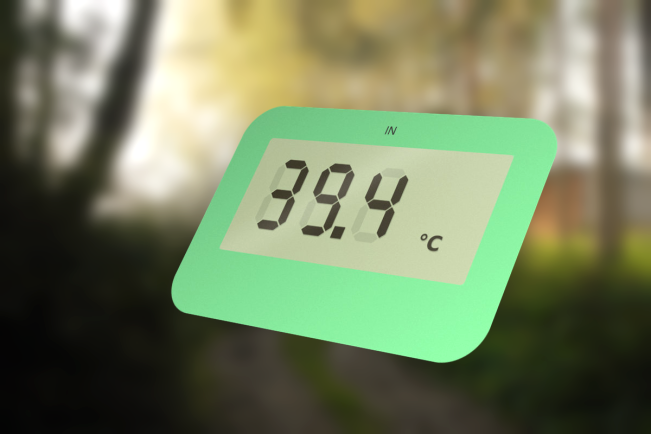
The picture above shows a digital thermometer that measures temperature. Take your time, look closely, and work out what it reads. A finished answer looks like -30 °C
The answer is 39.4 °C
